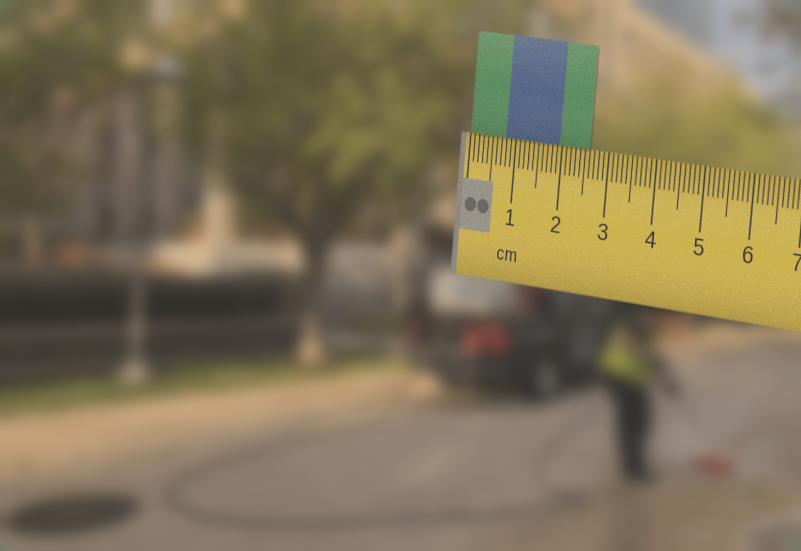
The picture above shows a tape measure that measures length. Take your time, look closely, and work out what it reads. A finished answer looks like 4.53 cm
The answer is 2.6 cm
